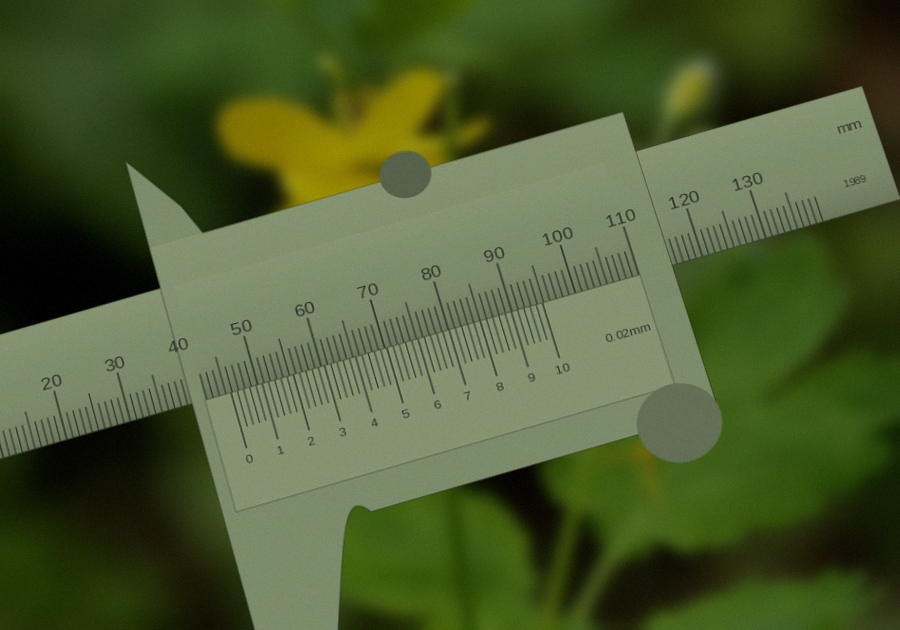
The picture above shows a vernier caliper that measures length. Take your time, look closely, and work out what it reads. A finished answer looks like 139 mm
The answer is 45.8 mm
